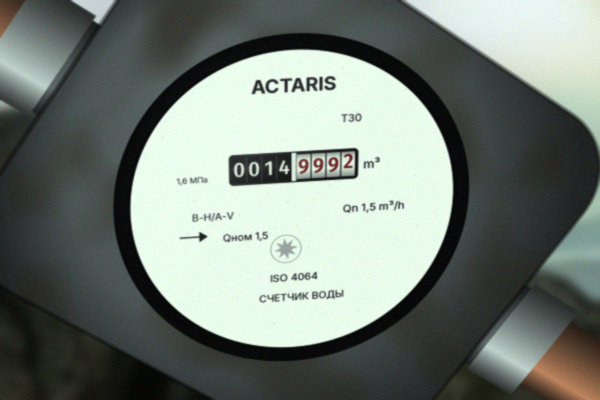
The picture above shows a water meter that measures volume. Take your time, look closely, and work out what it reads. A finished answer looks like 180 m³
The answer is 14.9992 m³
